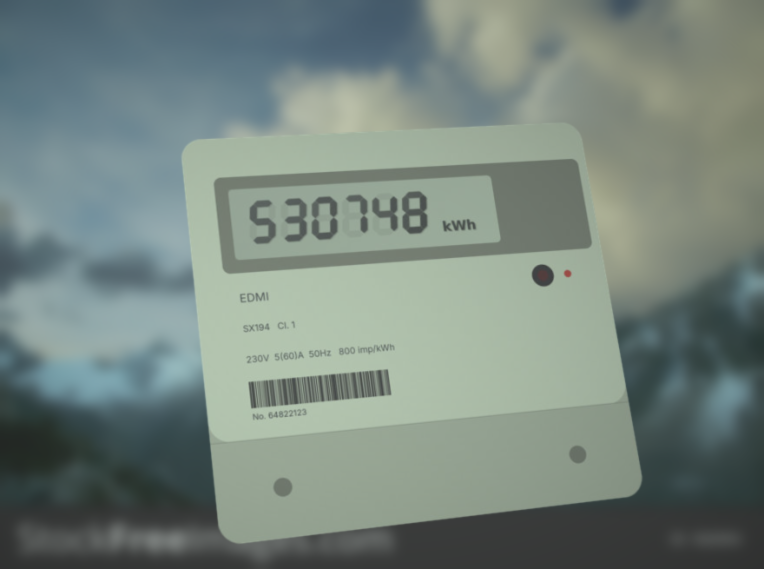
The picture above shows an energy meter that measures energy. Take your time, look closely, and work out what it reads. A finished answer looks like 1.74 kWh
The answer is 530748 kWh
